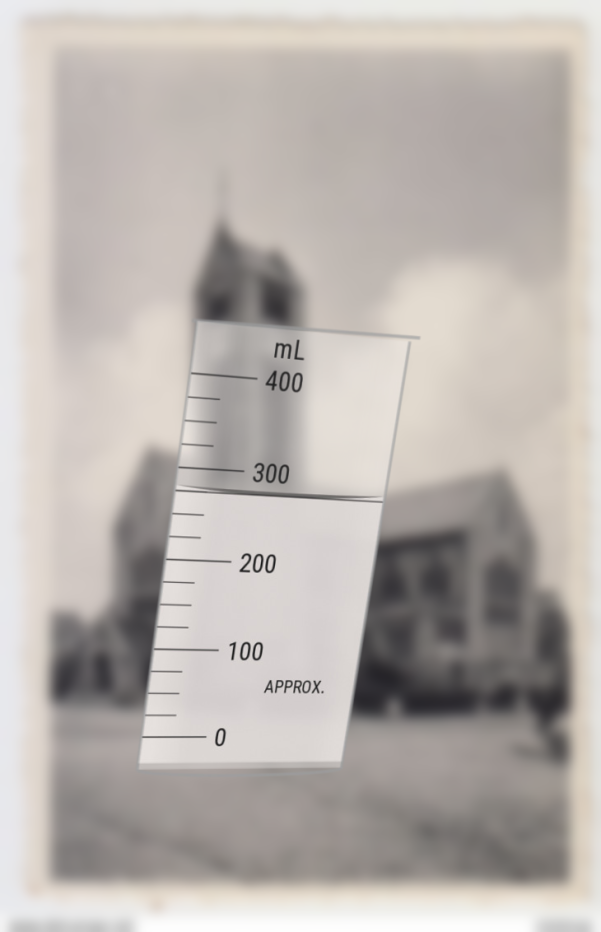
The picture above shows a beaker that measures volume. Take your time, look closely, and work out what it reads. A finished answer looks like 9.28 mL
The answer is 275 mL
